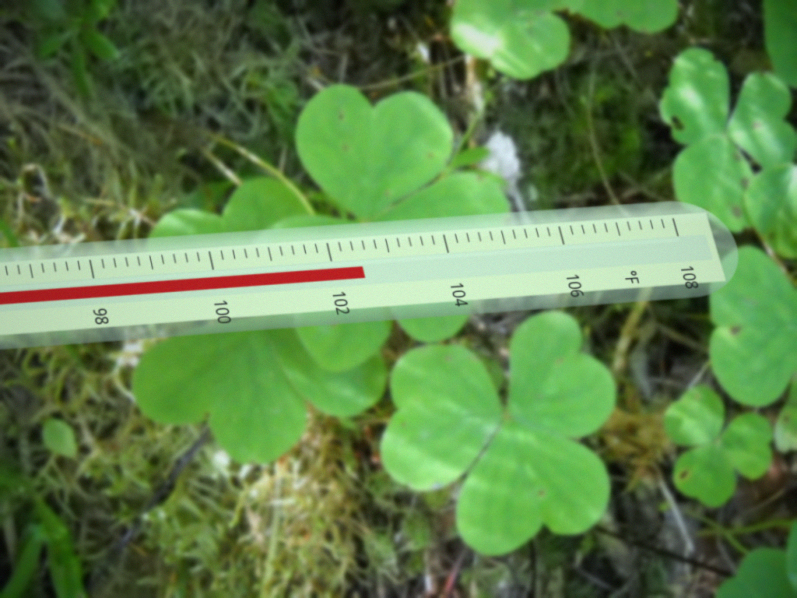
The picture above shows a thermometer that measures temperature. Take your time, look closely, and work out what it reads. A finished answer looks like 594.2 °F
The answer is 102.5 °F
